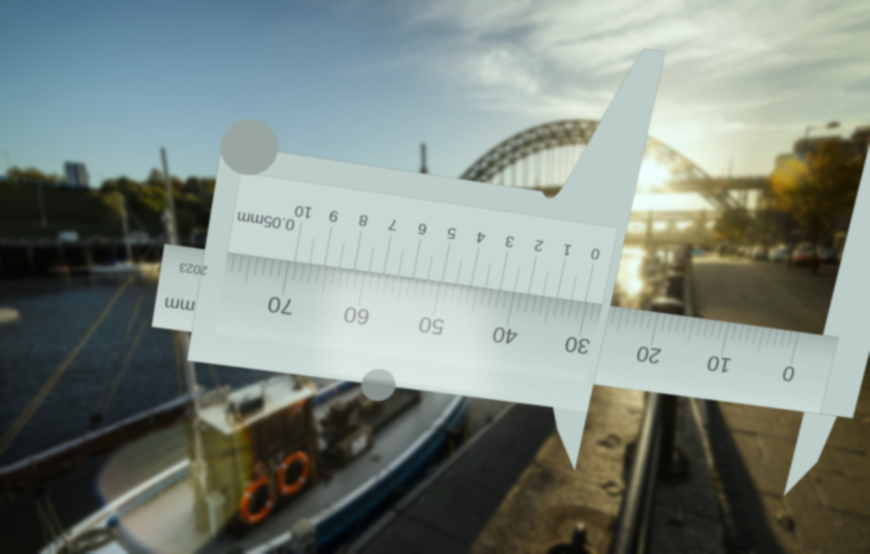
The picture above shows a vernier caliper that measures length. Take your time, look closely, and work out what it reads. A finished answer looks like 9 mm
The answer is 30.2 mm
